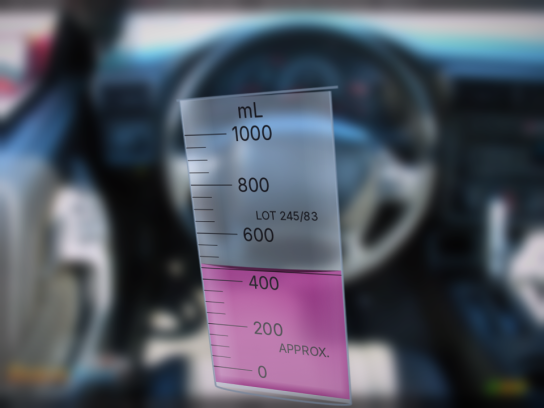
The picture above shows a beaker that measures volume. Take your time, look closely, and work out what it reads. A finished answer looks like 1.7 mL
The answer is 450 mL
